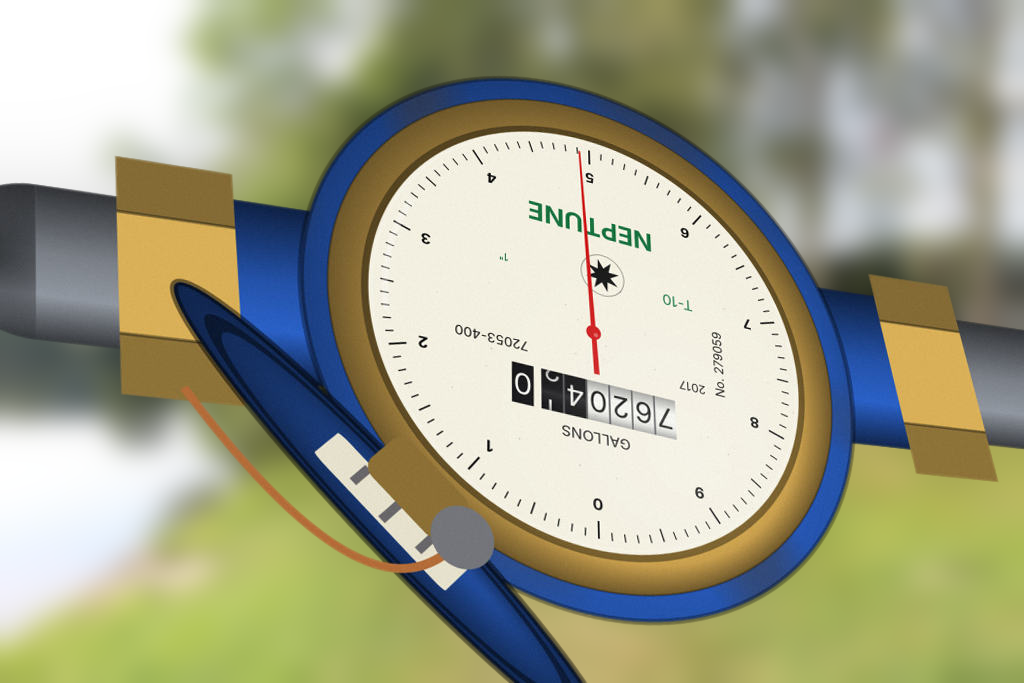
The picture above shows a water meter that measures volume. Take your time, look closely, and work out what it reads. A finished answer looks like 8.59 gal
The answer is 7620414.9 gal
